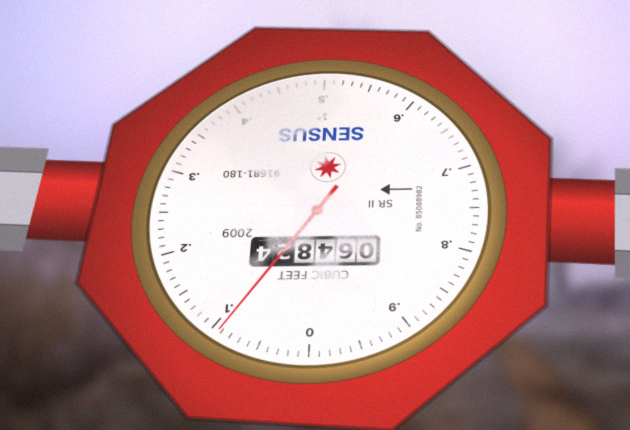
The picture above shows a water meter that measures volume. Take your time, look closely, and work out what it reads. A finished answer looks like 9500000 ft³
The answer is 64824.09 ft³
